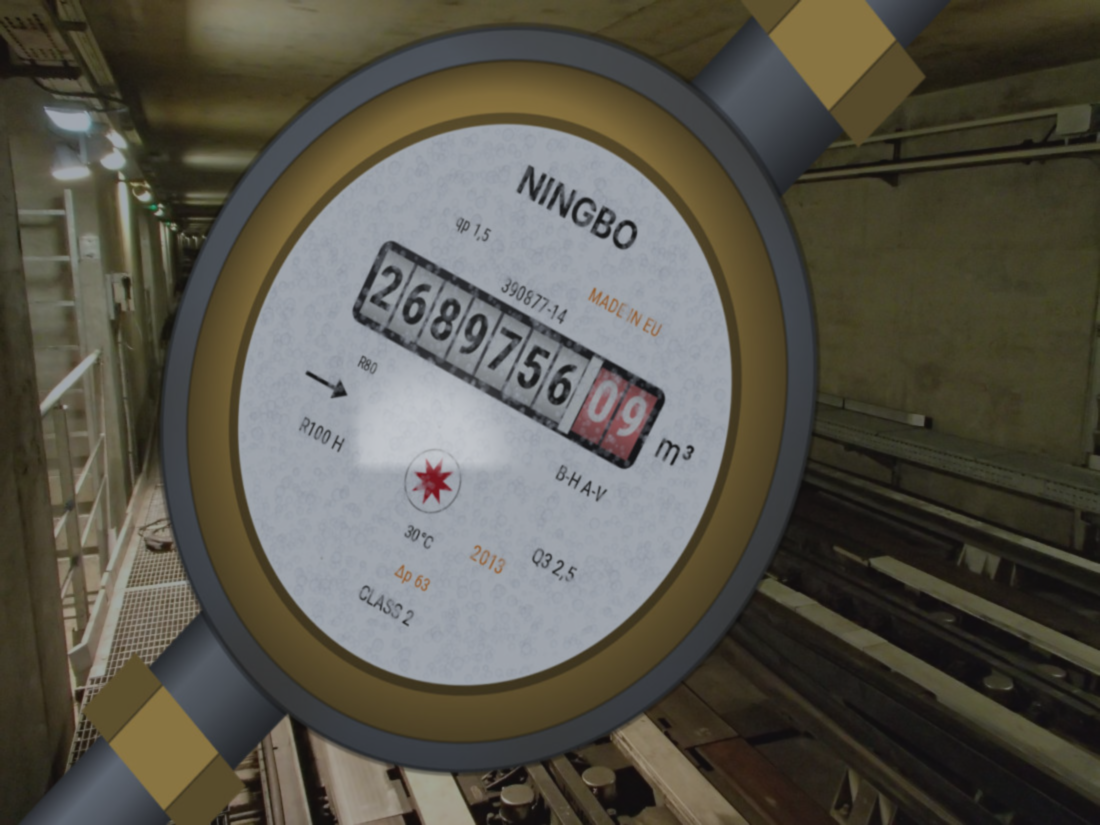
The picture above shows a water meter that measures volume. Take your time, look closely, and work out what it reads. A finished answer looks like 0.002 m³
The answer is 2689756.09 m³
